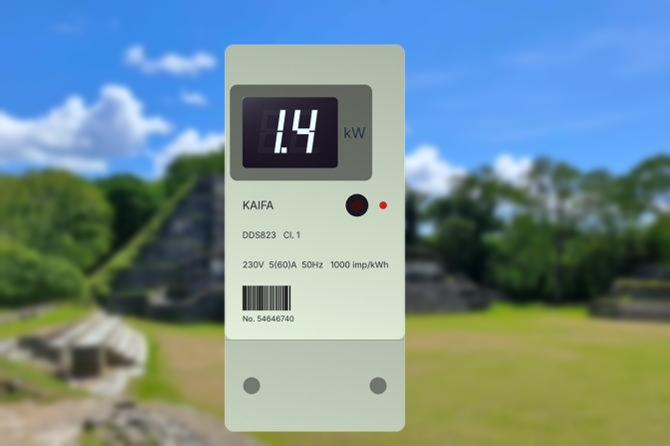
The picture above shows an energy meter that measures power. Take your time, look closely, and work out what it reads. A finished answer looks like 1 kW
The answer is 1.4 kW
